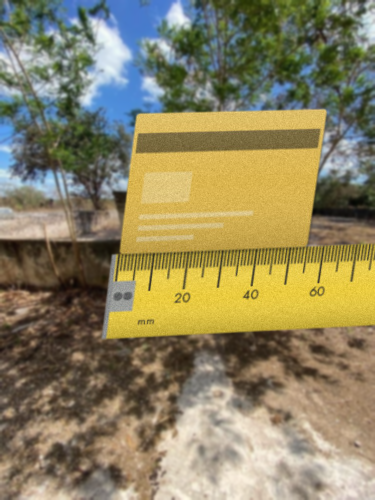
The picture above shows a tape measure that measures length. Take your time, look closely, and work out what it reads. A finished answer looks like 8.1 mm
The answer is 55 mm
